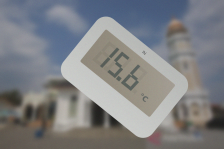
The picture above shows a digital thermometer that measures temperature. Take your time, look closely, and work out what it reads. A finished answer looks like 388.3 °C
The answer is 15.6 °C
